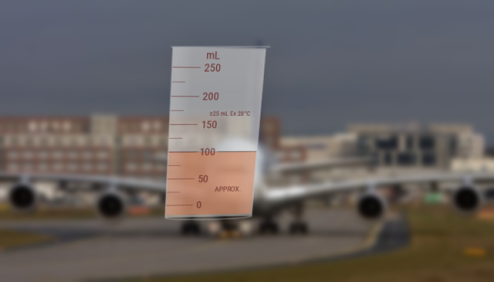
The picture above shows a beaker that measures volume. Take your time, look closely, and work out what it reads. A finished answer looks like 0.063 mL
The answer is 100 mL
